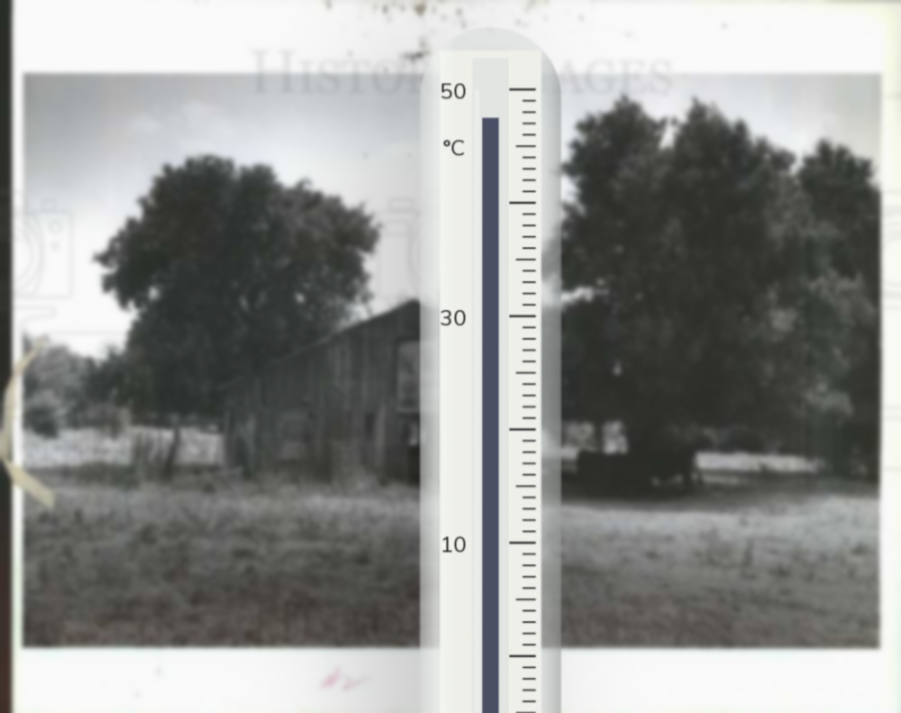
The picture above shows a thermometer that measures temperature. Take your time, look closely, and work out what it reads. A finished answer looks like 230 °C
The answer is 47.5 °C
